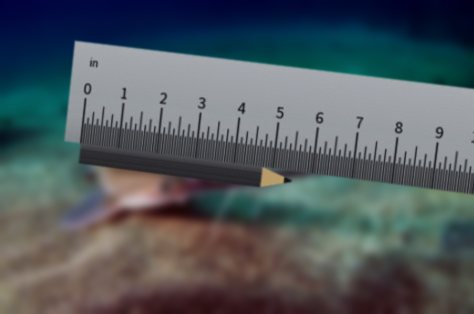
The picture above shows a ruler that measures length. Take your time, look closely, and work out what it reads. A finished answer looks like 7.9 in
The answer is 5.5 in
